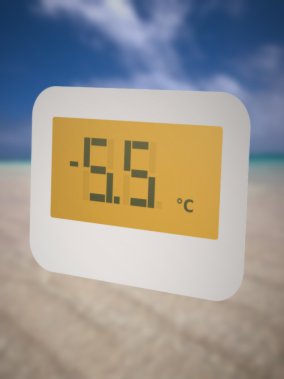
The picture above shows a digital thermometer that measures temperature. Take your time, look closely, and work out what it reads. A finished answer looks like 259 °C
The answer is -5.5 °C
